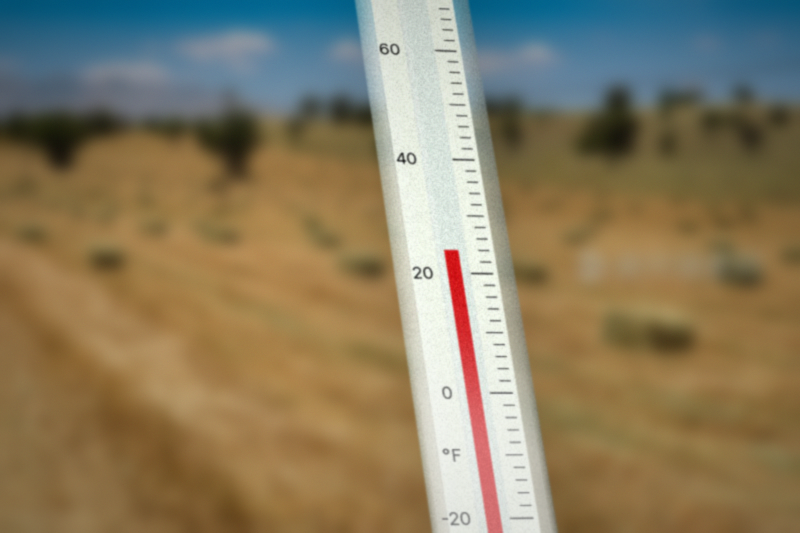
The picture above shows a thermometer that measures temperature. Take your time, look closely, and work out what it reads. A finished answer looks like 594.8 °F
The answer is 24 °F
